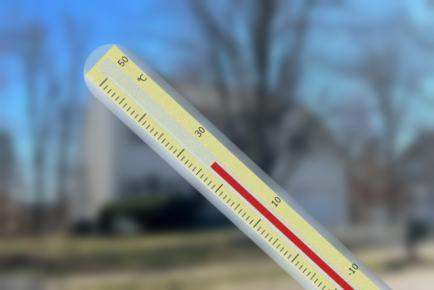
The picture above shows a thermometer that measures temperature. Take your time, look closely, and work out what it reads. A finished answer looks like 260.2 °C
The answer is 24 °C
